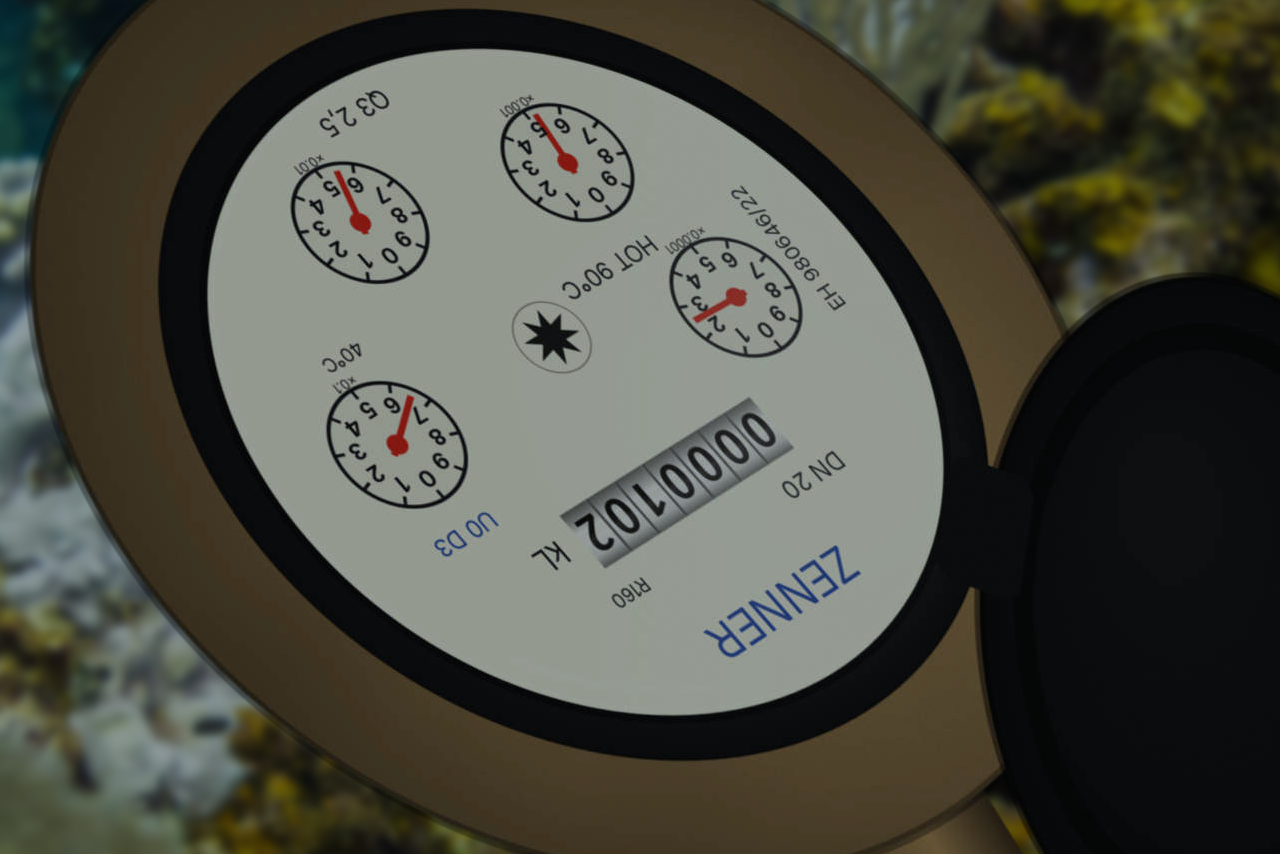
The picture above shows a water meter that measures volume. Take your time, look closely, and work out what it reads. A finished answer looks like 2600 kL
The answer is 102.6552 kL
